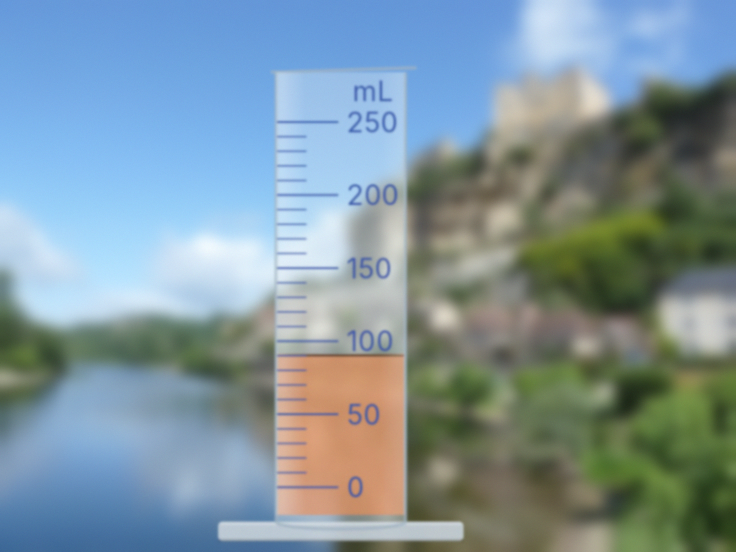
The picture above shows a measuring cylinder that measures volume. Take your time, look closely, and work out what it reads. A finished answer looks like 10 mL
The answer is 90 mL
